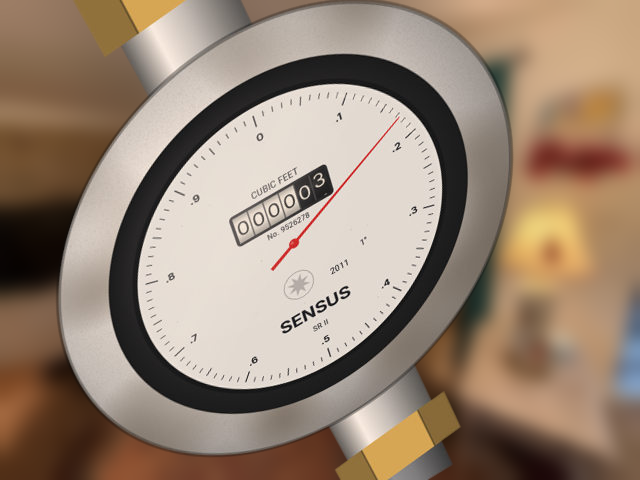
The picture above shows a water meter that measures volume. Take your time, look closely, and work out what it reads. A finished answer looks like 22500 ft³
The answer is 3.17 ft³
